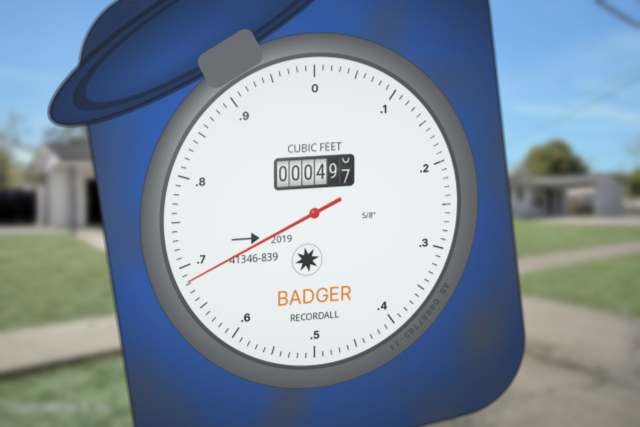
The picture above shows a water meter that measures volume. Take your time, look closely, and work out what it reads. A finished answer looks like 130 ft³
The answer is 496.68 ft³
